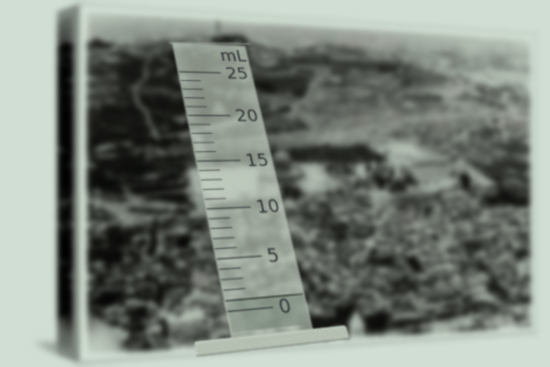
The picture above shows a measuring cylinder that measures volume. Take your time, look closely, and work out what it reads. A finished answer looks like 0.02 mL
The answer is 1 mL
